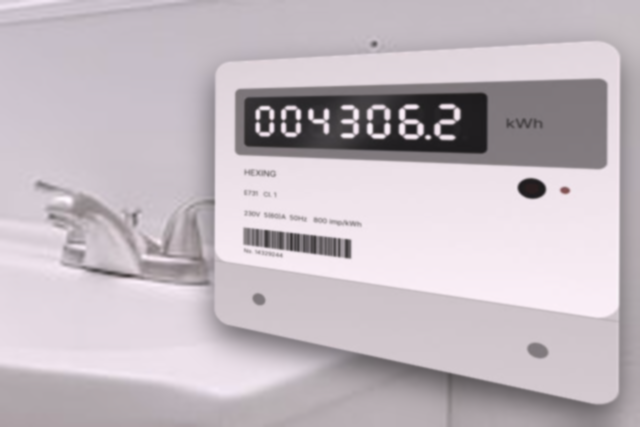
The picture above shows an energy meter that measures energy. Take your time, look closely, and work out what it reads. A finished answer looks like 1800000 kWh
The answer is 4306.2 kWh
